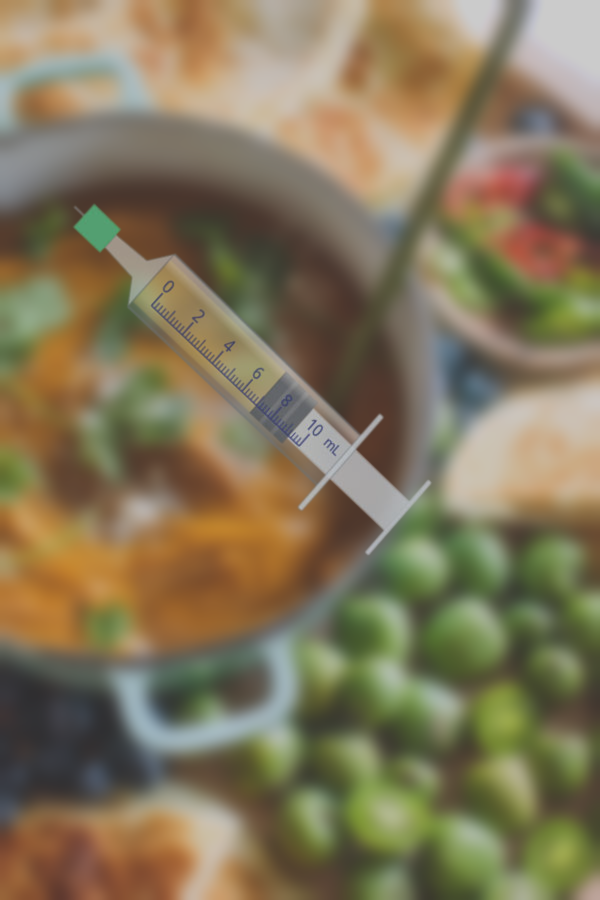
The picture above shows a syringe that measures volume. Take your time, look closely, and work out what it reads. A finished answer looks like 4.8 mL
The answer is 7 mL
